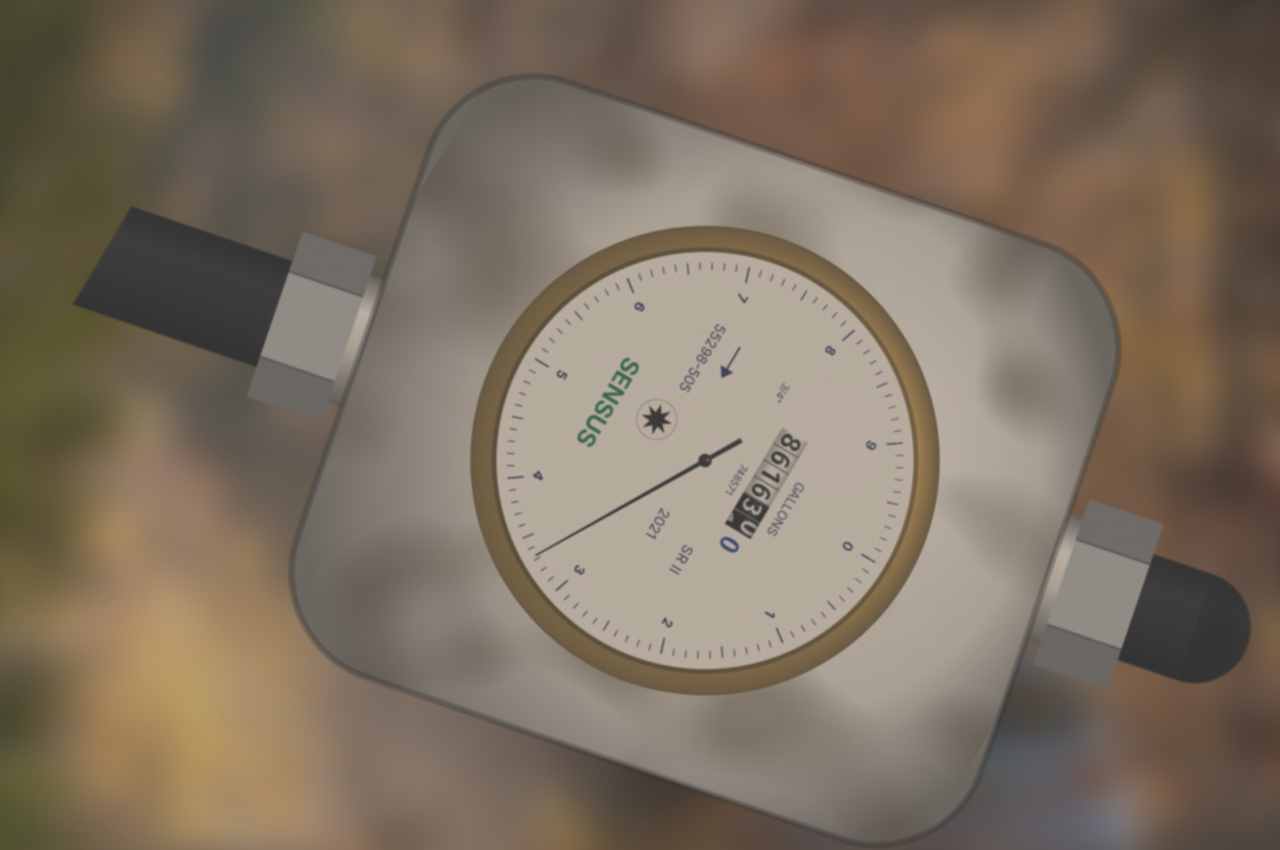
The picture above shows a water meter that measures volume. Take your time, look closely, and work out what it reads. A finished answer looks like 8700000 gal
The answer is 8616303.3 gal
